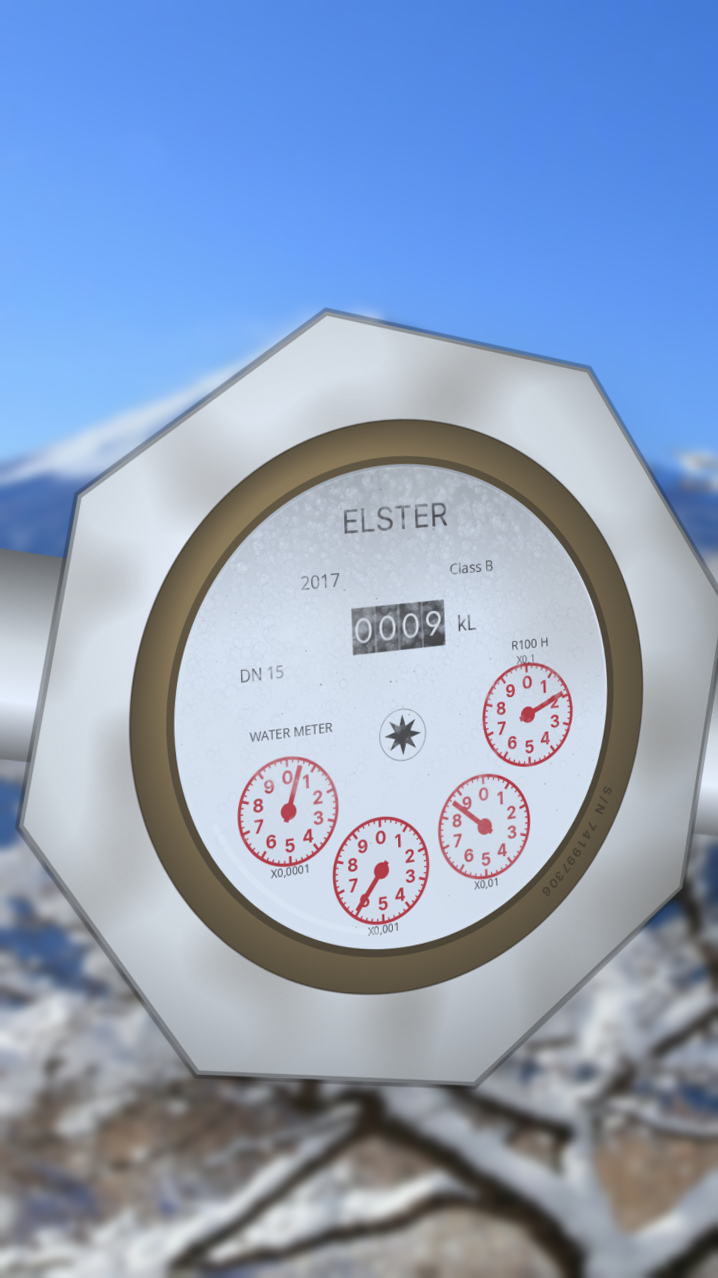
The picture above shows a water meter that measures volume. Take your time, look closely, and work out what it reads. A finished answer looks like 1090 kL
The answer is 9.1860 kL
